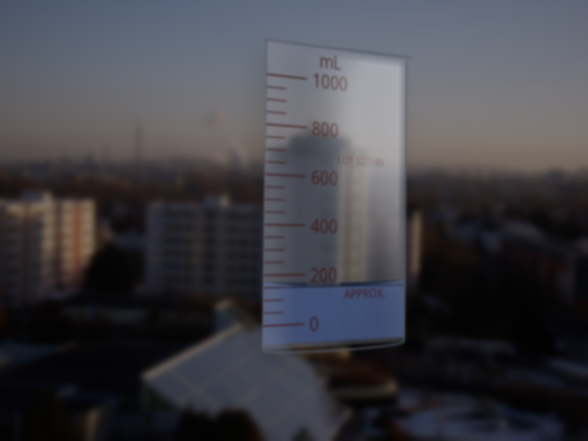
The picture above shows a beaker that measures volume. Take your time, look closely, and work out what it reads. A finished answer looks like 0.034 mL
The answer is 150 mL
